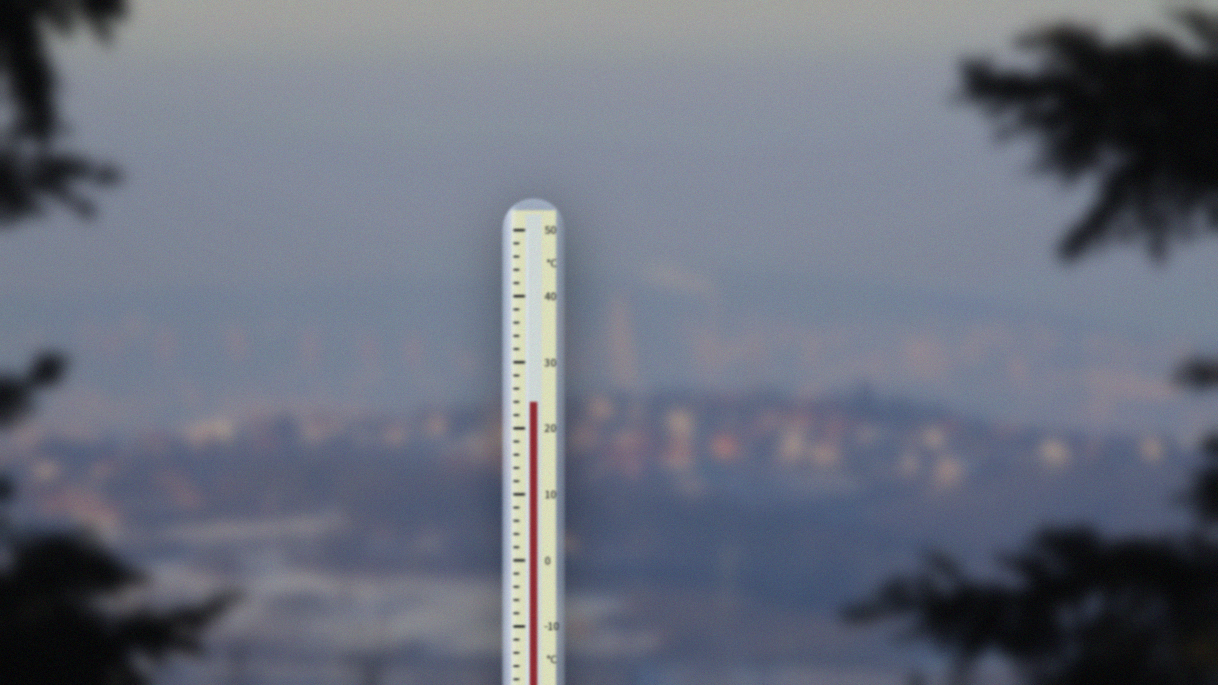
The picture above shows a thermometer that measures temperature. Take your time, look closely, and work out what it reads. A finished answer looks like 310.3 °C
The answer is 24 °C
